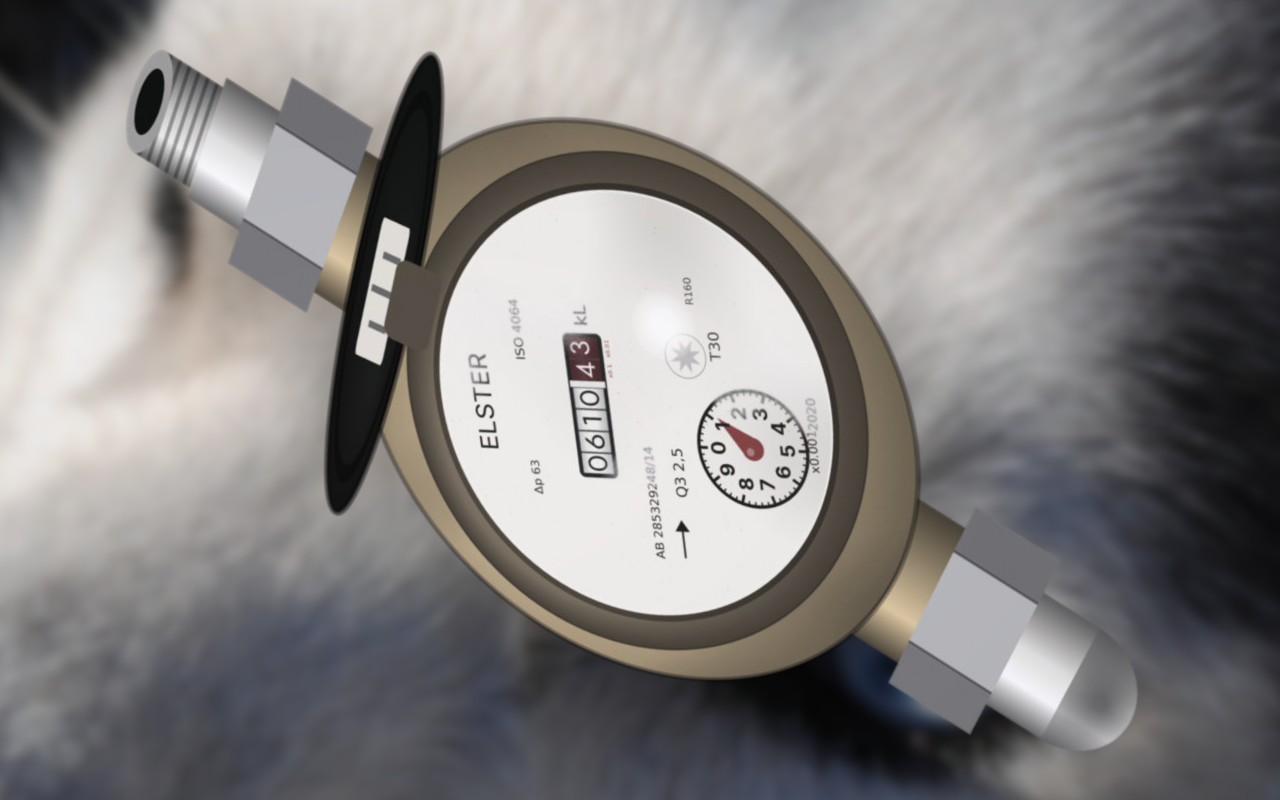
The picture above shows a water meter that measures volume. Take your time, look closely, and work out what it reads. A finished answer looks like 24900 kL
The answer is 610.431 kL
